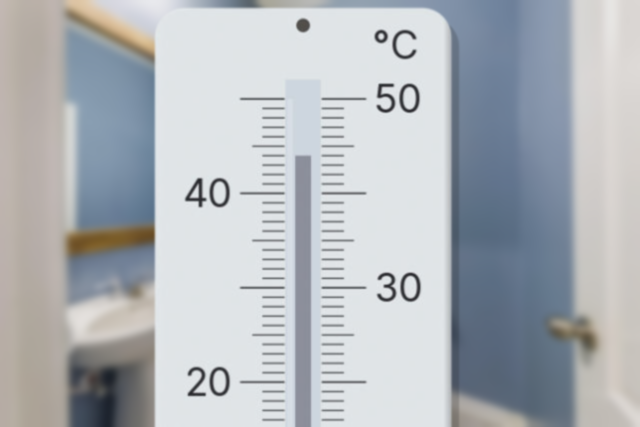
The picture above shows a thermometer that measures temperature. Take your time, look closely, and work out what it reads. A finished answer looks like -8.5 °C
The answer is 44 °C
